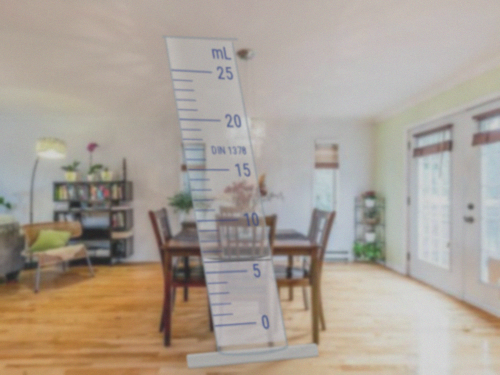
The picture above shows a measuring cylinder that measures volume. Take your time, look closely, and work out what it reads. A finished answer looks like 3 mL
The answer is 6 mL
